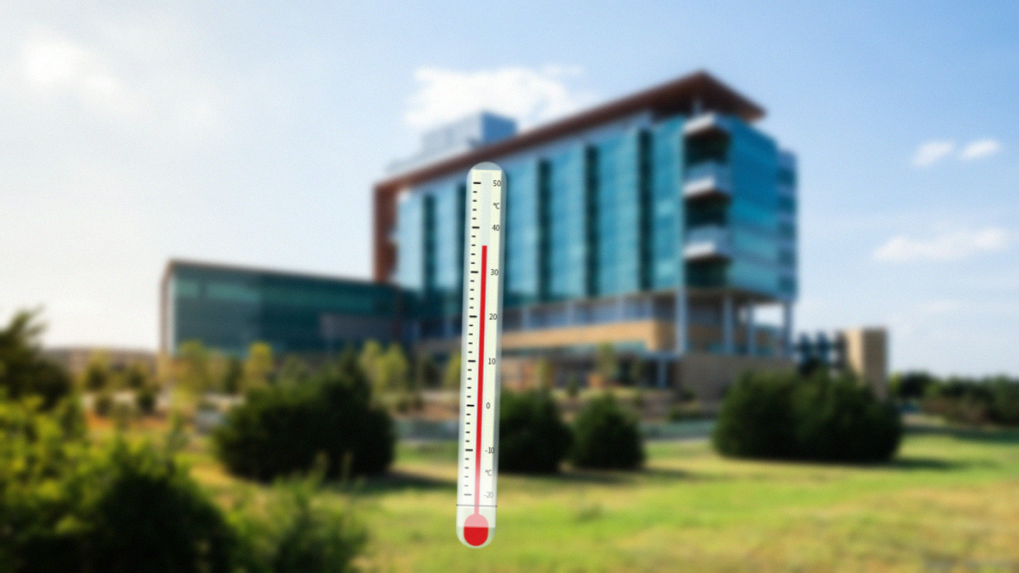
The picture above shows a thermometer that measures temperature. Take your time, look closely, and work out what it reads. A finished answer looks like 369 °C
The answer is 36 °C
